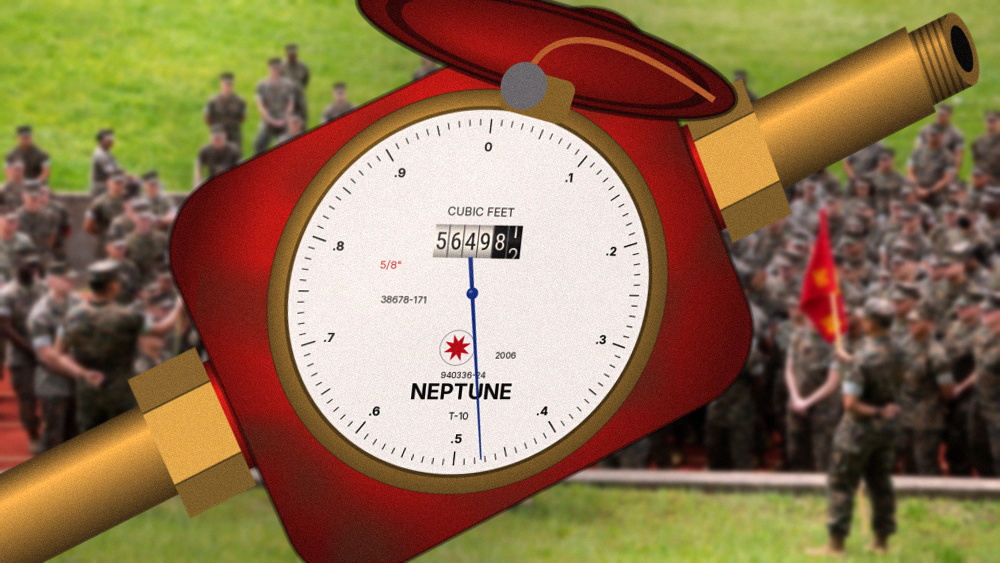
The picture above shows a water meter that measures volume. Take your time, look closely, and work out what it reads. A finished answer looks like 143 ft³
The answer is 564981.47 ft³
